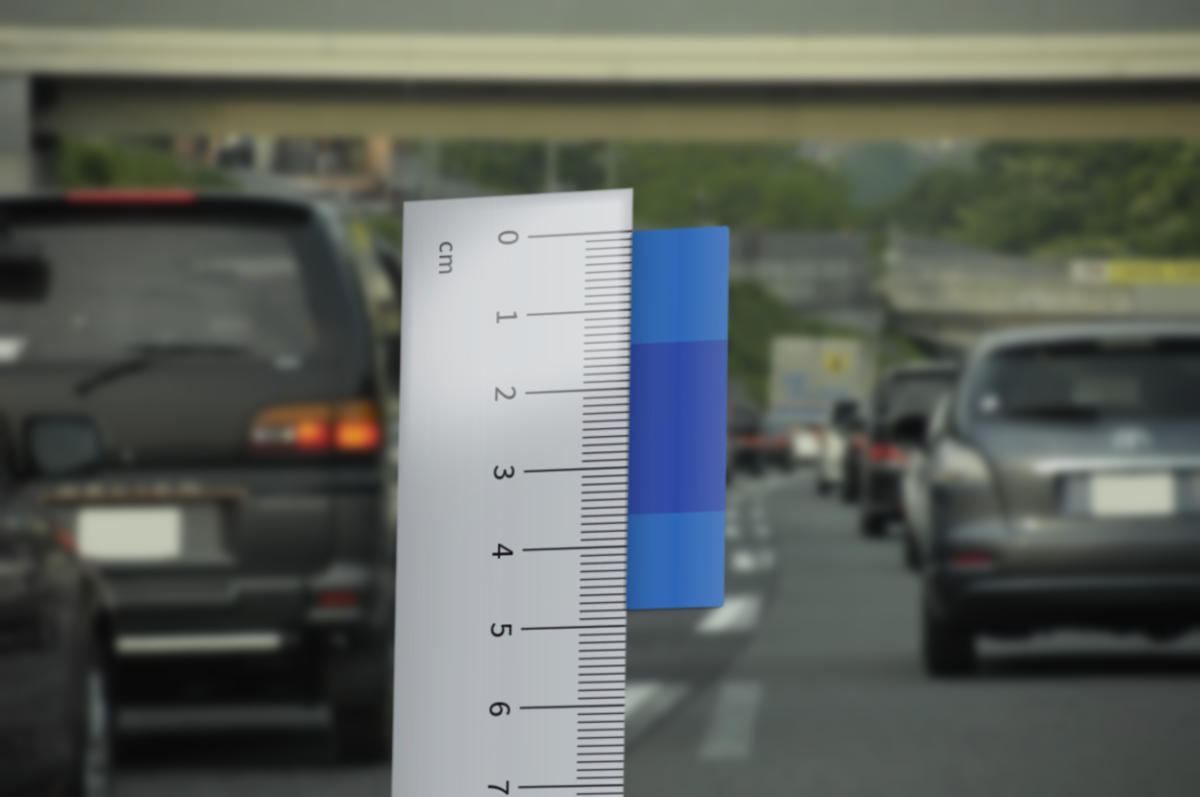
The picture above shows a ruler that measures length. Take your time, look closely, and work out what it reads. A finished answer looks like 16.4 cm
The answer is 4.8 cm
